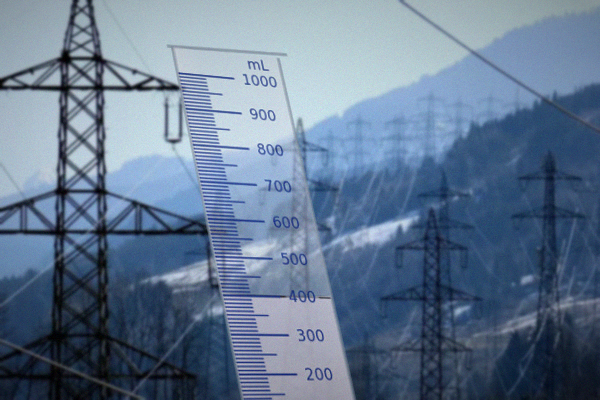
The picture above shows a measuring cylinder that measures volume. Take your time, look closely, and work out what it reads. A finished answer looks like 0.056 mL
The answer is 400 mL
